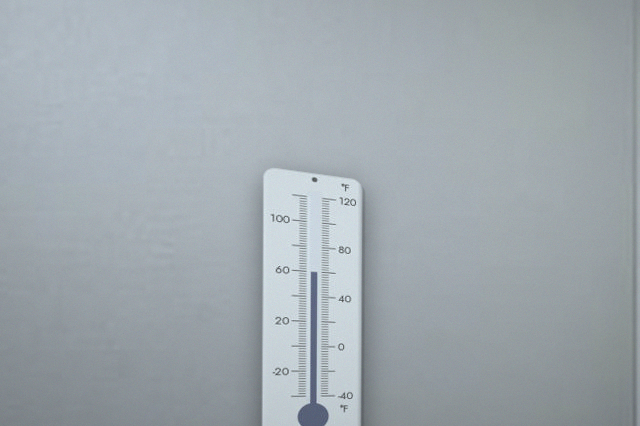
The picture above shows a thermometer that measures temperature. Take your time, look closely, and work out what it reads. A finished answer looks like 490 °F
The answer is 60 °F
